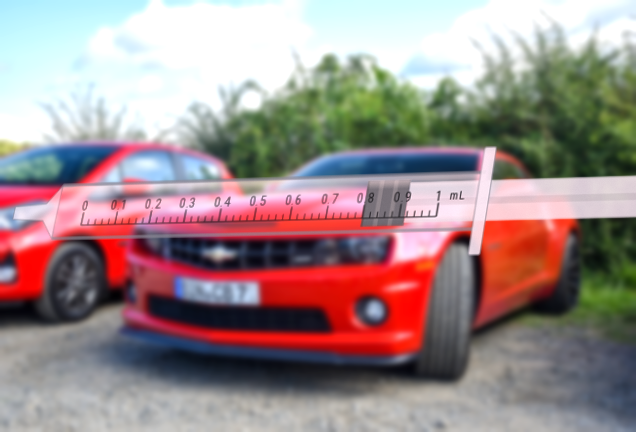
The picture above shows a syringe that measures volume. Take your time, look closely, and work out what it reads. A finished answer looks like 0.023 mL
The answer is 0.8 mL
